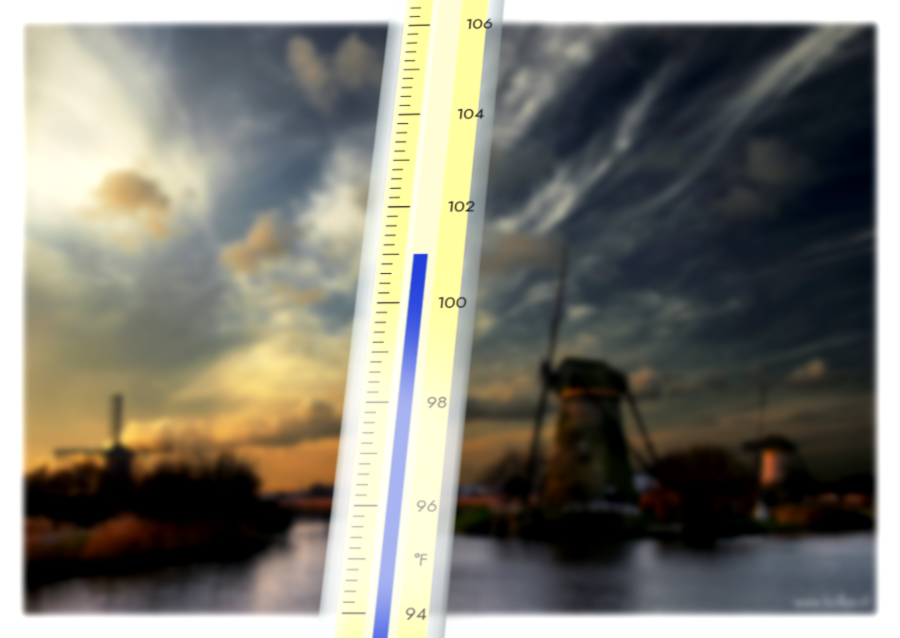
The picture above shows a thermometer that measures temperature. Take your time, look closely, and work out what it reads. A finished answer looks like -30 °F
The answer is 101 °F
